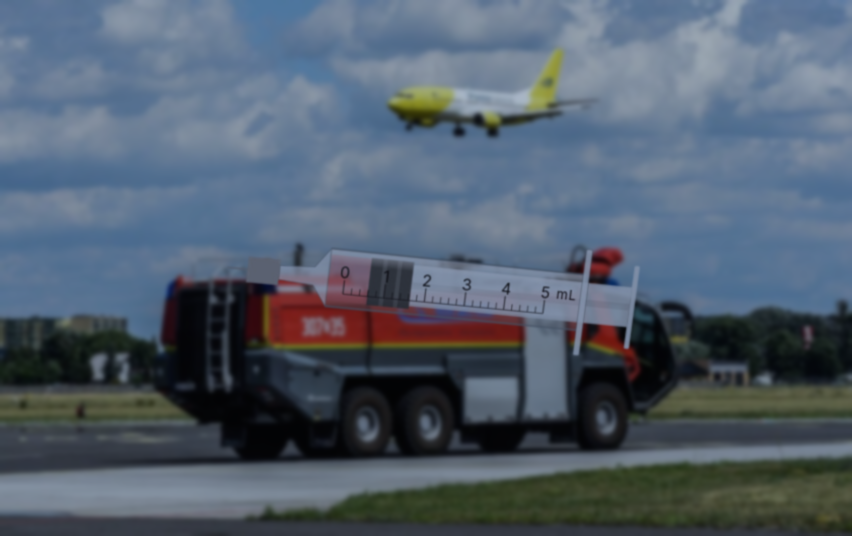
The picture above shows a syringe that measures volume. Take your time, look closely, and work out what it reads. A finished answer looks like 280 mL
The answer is 0.6 mL
